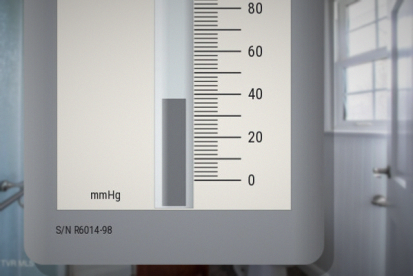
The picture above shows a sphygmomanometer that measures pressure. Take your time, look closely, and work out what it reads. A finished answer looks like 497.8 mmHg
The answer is 38 mmHg
